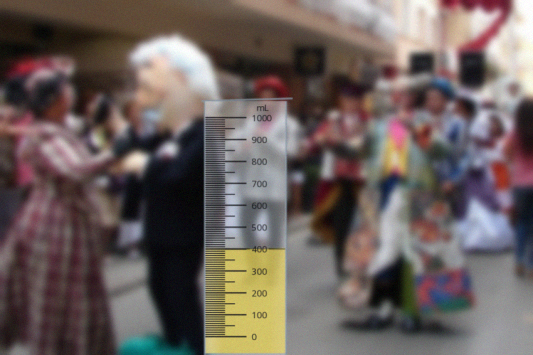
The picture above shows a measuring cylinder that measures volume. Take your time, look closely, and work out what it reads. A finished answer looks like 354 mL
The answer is 400 mL
